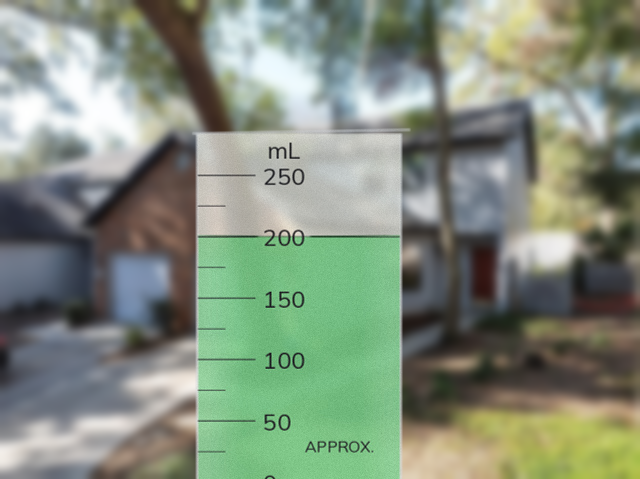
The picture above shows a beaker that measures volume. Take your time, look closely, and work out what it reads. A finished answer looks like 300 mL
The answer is 200 mL
